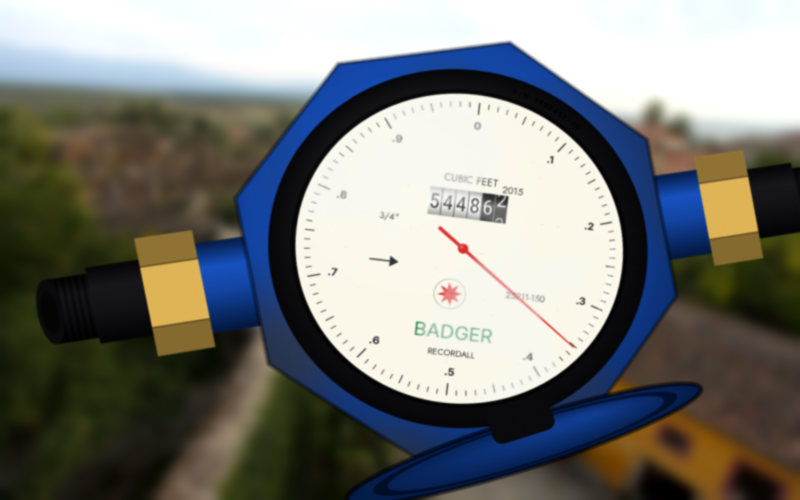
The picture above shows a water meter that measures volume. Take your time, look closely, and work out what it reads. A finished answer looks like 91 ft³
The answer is 544862.35 ft³
